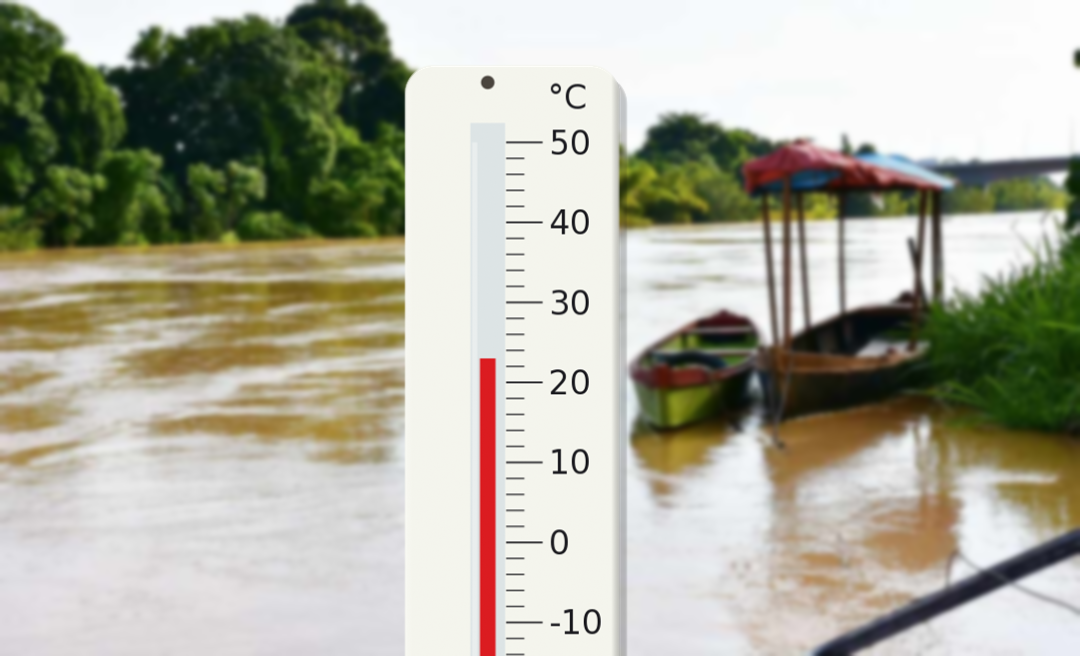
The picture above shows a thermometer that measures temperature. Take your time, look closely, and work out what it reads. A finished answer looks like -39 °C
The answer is 23 °C
